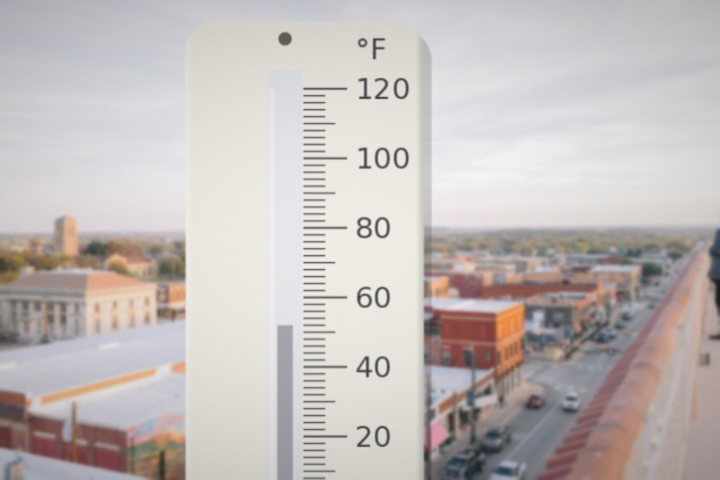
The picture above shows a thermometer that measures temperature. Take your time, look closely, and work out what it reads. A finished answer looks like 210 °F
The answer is 52 °F
